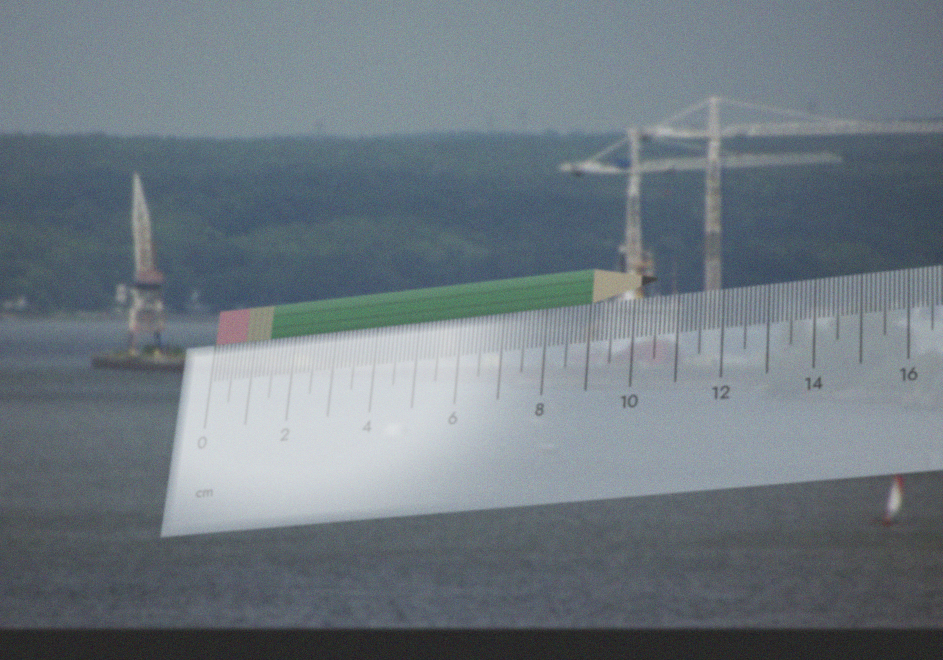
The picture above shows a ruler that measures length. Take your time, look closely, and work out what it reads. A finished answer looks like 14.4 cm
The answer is 10.5 cm
